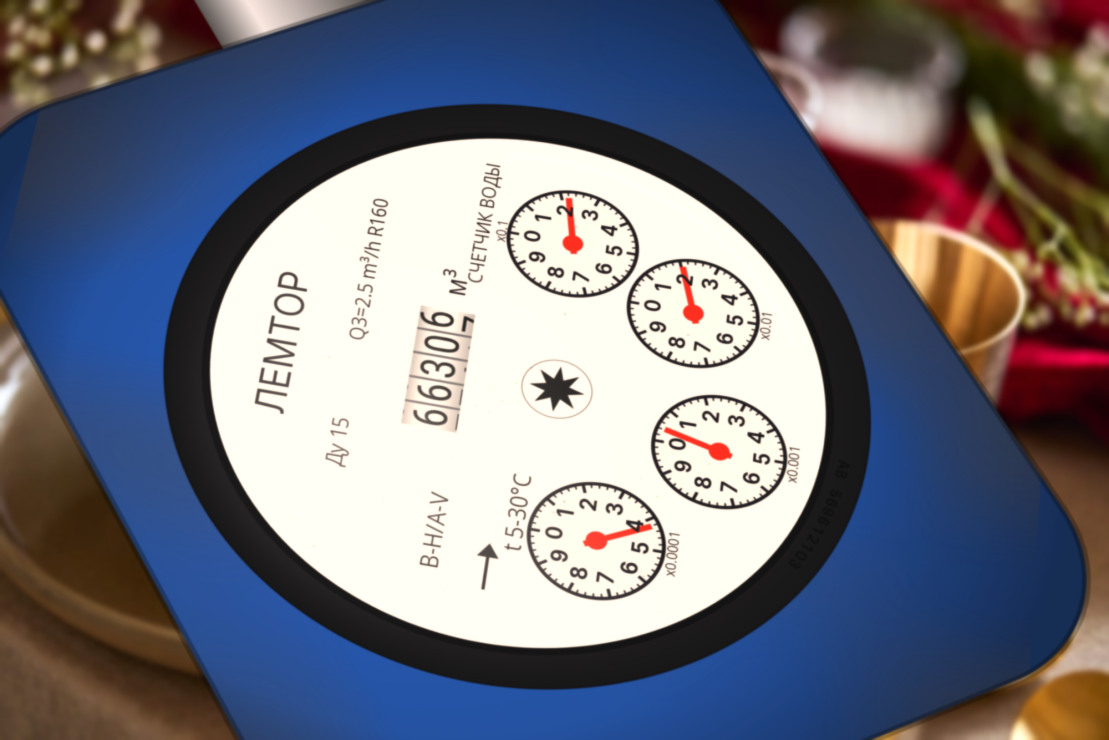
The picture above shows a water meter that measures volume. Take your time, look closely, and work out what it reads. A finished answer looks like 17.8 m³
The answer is 66306.2204 m³
